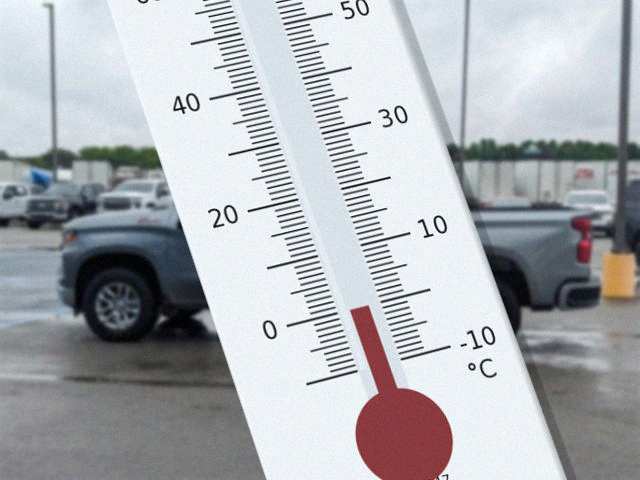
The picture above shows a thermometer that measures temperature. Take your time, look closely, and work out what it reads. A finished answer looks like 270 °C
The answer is 0 °C
